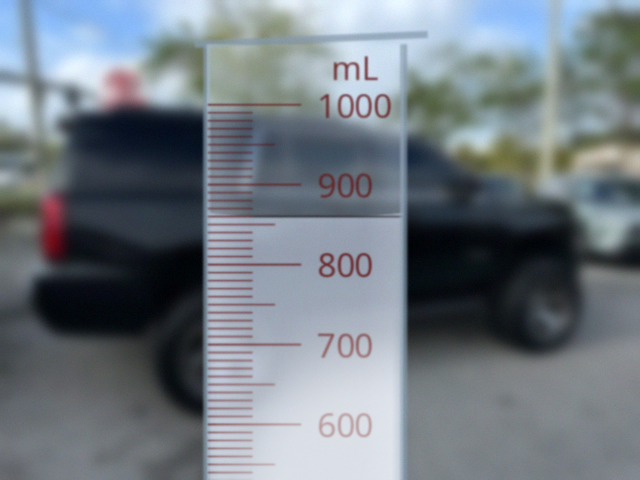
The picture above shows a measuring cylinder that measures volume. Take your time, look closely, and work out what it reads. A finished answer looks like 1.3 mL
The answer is 860 mL
